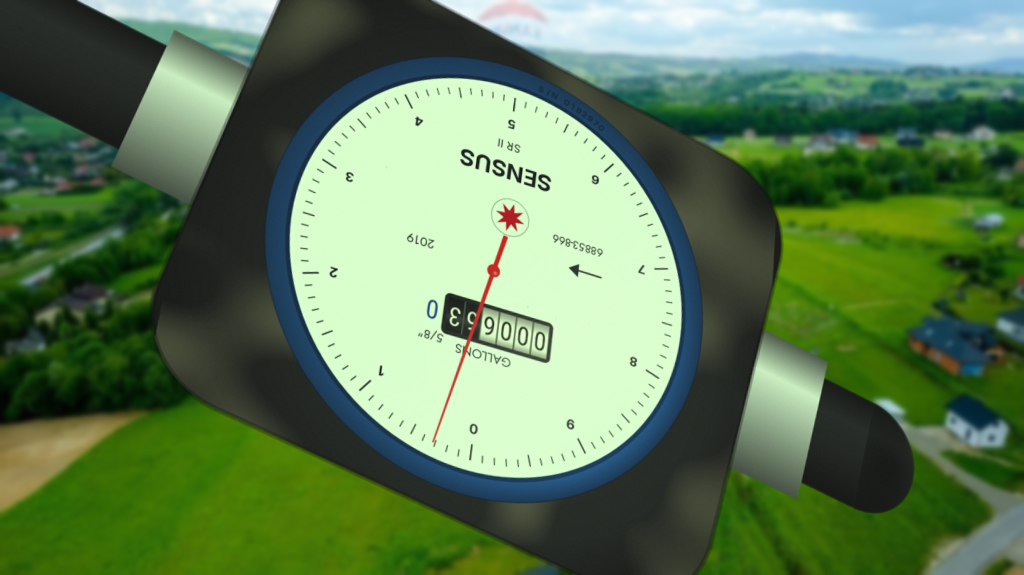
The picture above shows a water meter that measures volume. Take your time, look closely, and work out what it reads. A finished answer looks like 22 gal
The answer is 6630.3 gal
